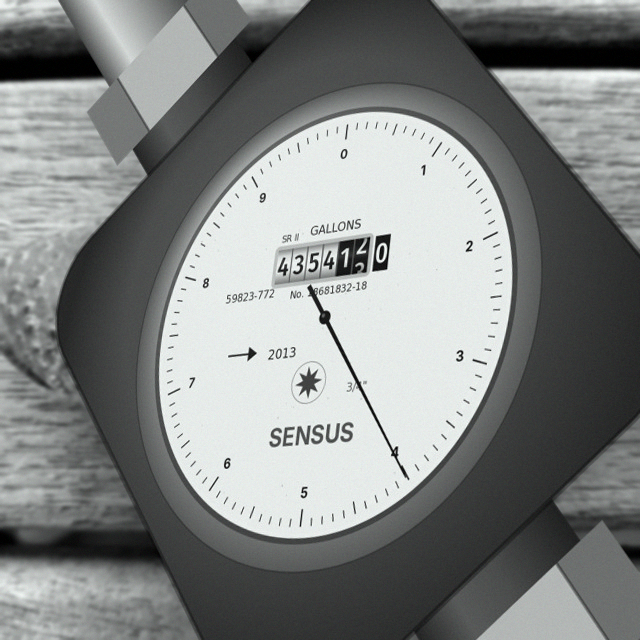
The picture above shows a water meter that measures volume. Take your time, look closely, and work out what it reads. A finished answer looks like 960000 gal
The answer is 4354124.0 gal
